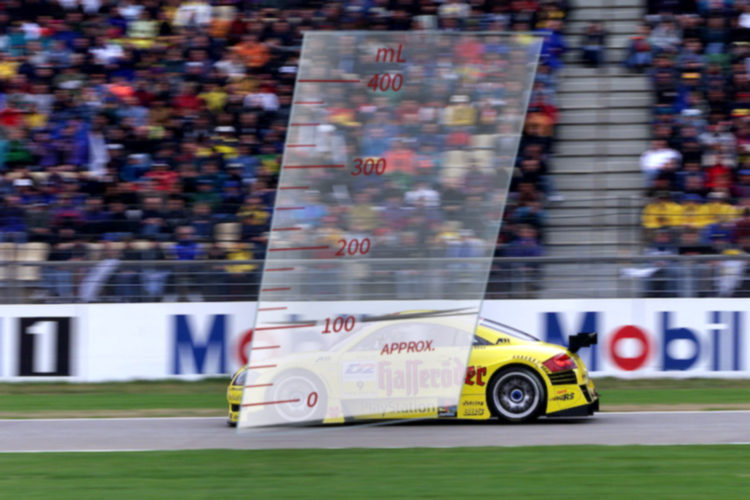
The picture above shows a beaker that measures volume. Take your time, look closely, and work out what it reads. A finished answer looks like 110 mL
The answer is 100 mL
